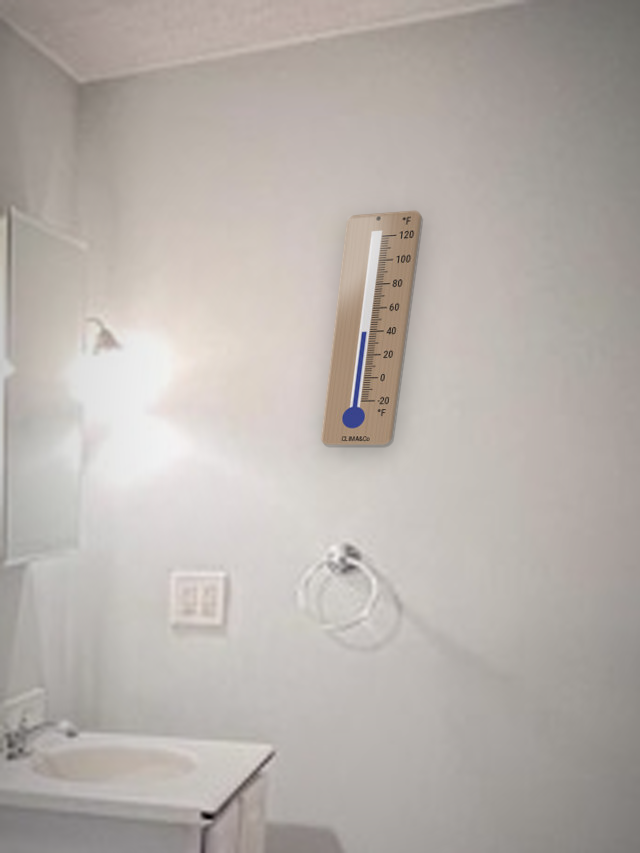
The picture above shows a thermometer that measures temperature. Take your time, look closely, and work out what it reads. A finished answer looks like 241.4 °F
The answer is 40 °F
